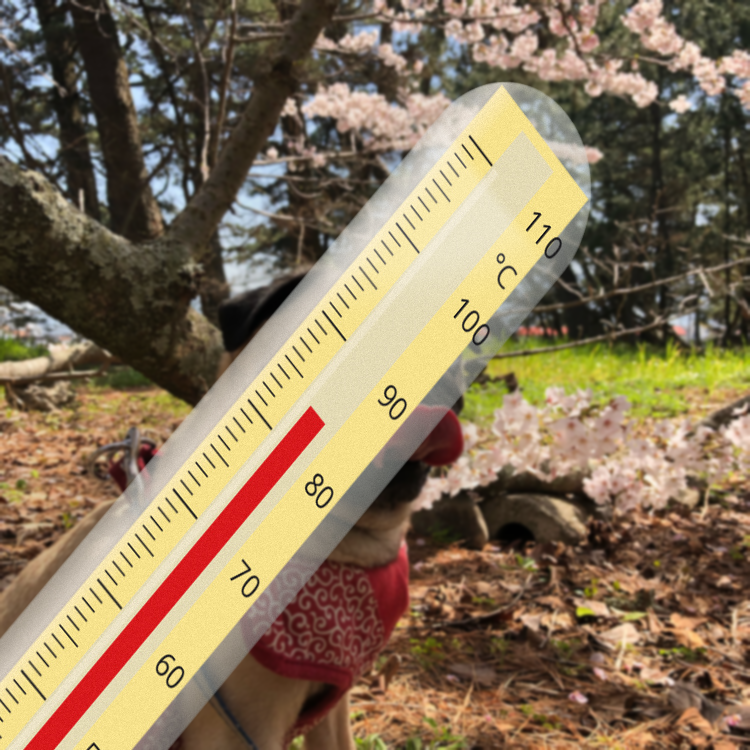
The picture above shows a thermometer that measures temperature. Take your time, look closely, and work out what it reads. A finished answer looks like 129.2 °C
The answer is 84 °C
